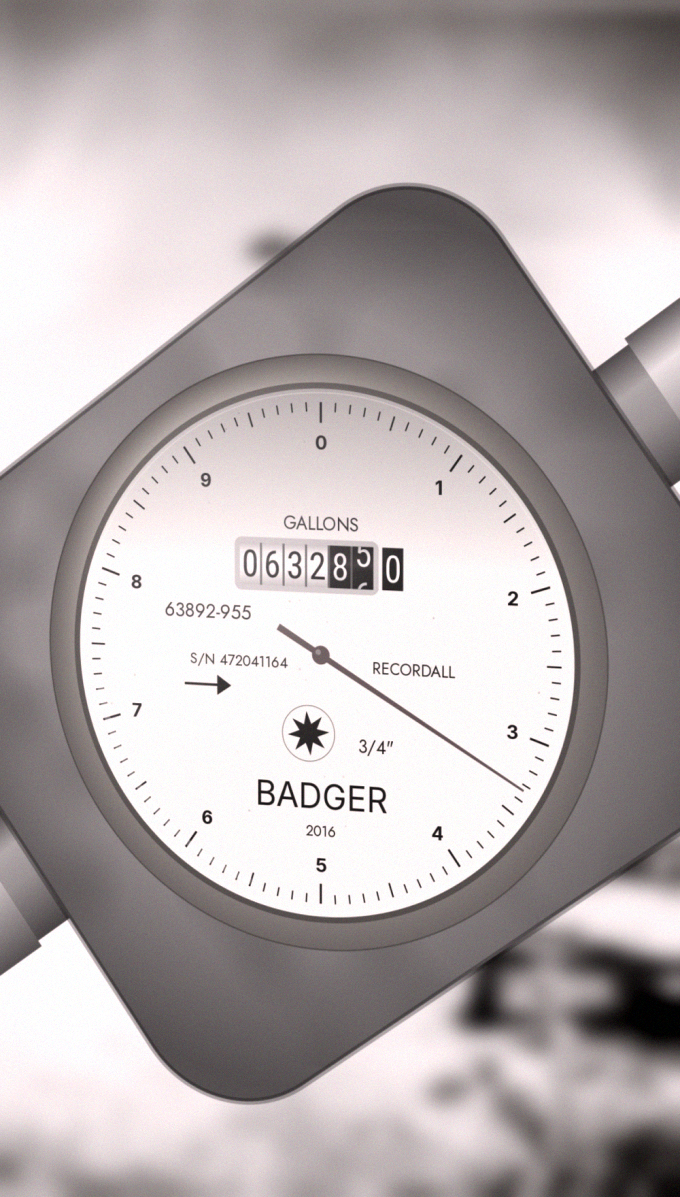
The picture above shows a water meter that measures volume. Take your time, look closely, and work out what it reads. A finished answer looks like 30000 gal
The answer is 632853.3 gal
